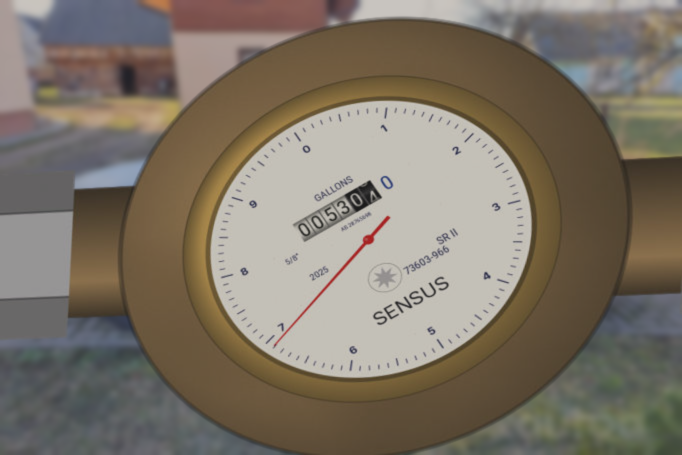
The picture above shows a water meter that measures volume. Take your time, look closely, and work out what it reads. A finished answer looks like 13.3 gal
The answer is 53036.9 gal
